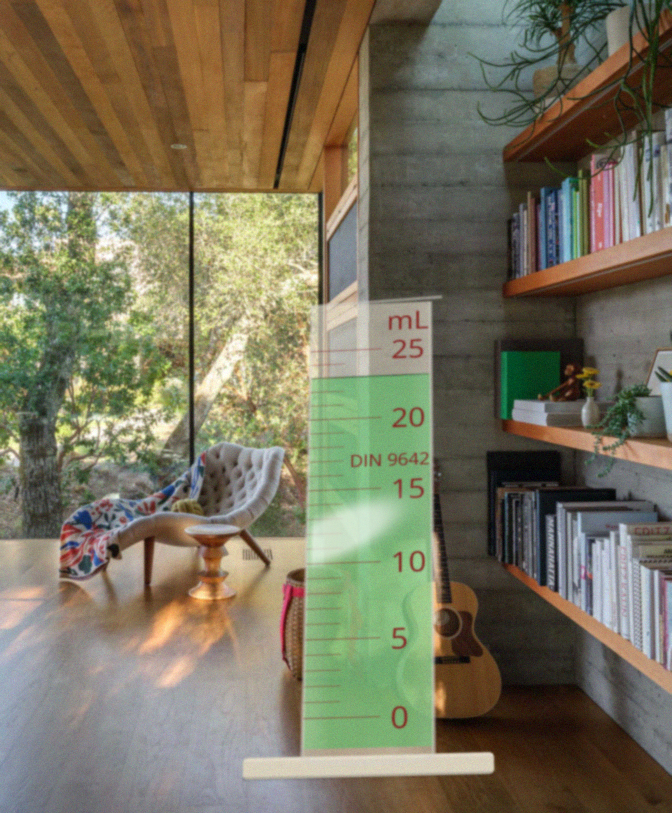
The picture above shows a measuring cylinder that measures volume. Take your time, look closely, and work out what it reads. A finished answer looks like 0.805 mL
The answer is 23 mL
